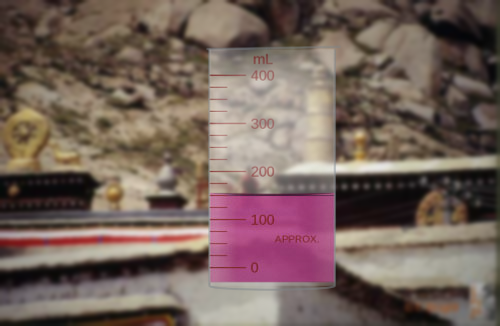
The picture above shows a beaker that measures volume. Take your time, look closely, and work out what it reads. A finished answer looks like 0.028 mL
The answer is 150 mL
